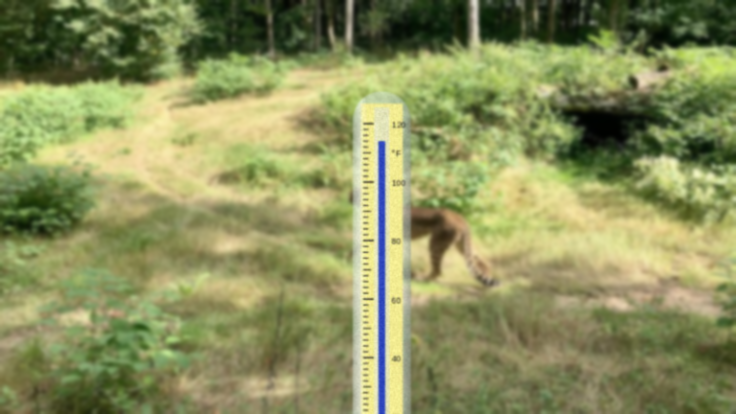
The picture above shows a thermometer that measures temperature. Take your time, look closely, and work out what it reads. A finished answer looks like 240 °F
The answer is 114 °F
